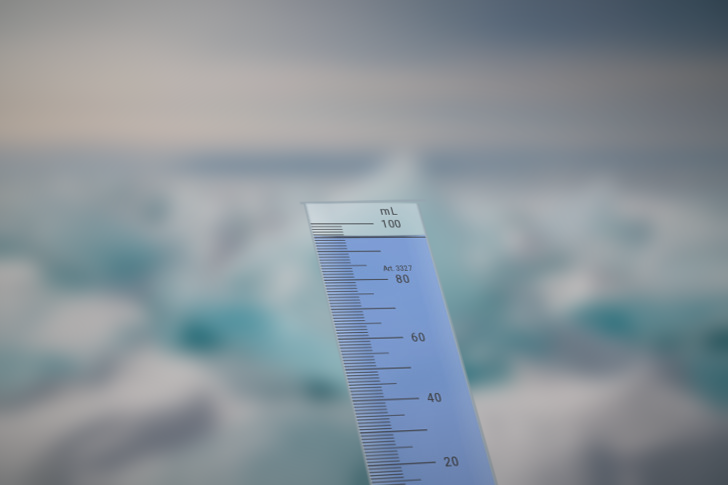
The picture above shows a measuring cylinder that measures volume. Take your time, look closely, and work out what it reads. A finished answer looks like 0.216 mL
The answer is 95 mL
